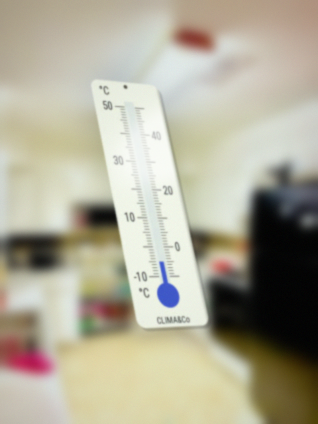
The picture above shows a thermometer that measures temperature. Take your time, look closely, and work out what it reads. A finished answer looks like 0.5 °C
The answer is -5 °C
